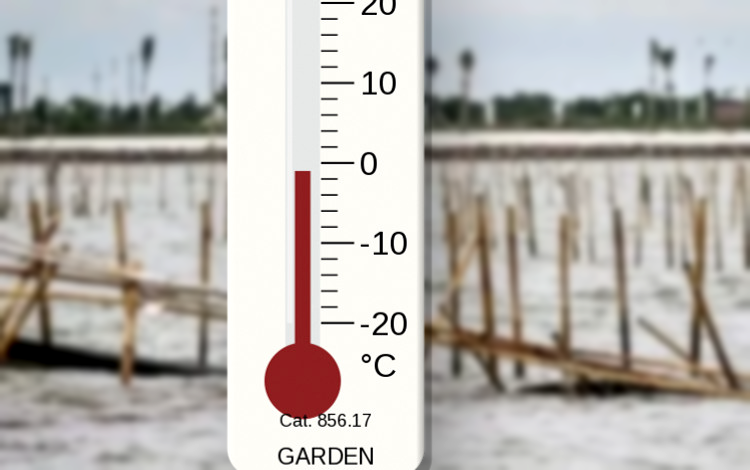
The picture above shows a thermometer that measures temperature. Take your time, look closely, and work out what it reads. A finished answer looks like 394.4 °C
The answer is -1 °C
